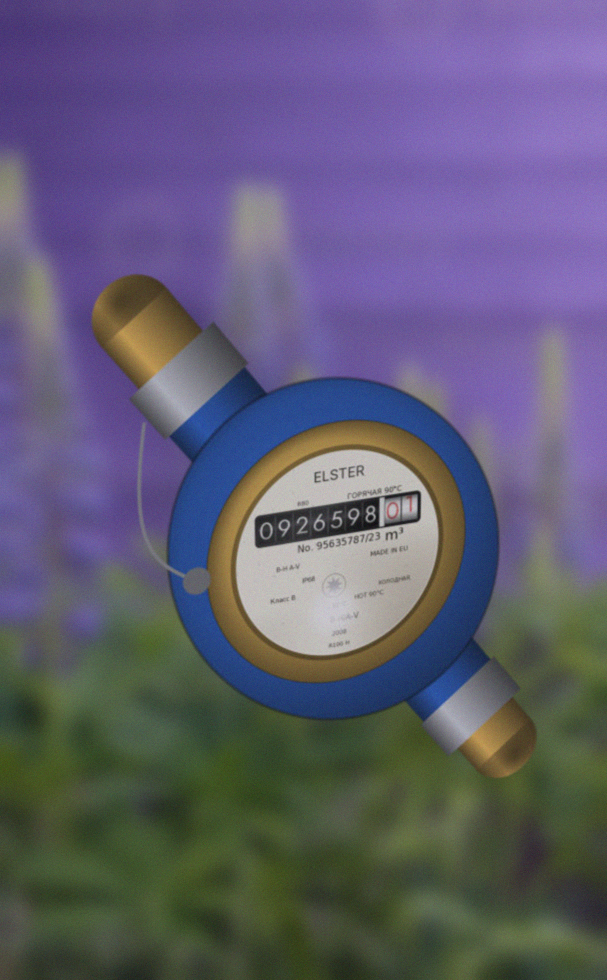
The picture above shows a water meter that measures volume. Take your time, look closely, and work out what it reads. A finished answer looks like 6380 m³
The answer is 926598.01 m³
